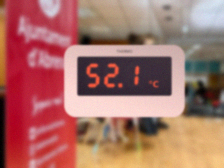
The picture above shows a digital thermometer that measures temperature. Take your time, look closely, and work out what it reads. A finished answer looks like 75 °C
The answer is 52.1 °C
